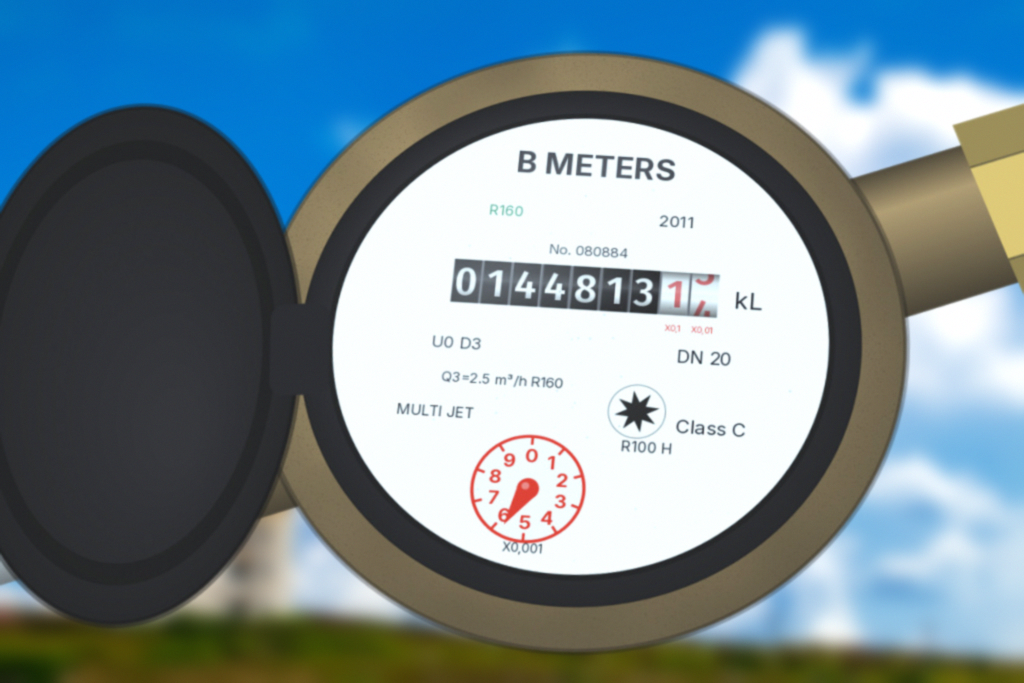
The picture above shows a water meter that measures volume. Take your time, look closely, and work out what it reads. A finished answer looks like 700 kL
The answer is 144813.135 kL
